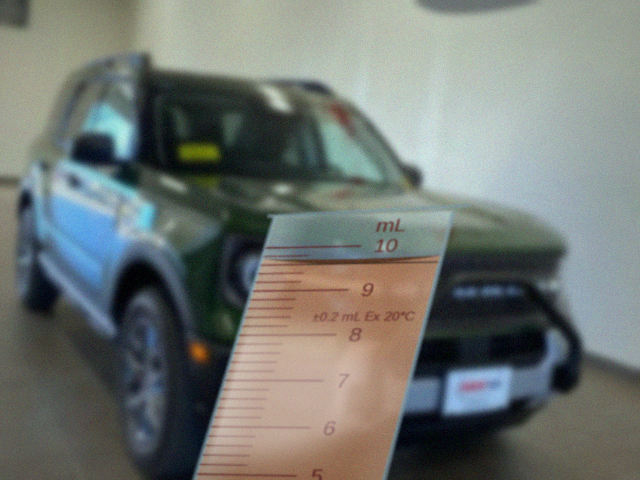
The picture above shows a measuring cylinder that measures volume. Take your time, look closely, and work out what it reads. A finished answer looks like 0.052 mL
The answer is 9.6 mL
